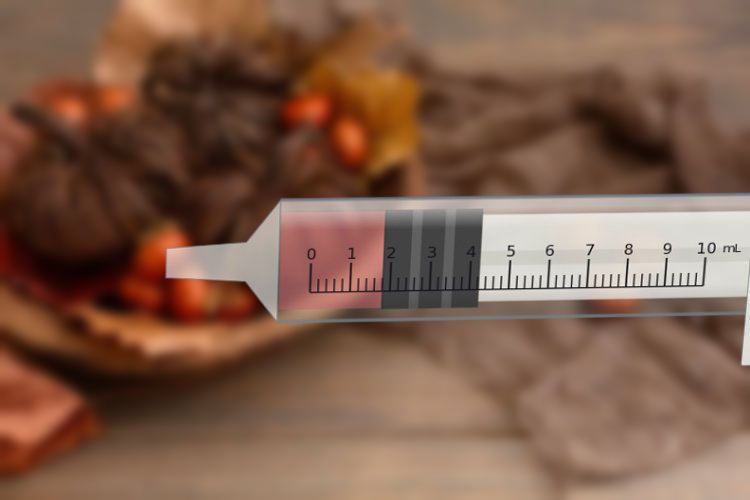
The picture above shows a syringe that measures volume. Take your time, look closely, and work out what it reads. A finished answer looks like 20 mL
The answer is 1.8 mL
